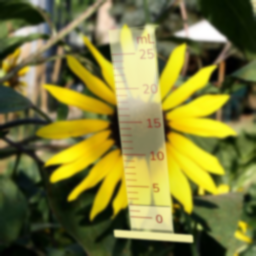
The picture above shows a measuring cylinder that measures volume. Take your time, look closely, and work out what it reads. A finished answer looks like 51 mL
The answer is 2 mL
